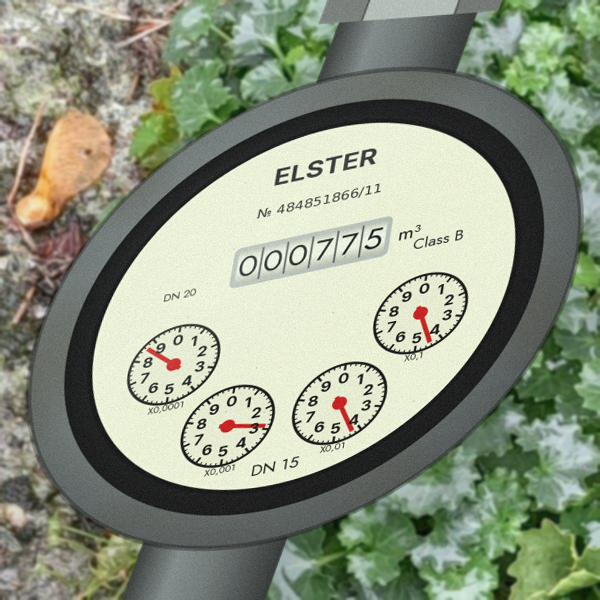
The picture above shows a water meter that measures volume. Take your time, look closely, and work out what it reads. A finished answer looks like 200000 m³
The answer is 775.4428 m³
